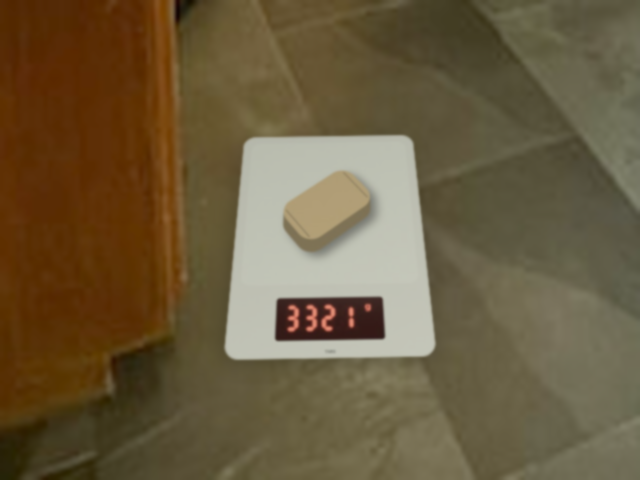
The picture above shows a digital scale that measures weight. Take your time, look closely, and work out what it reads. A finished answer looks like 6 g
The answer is 3321 g
